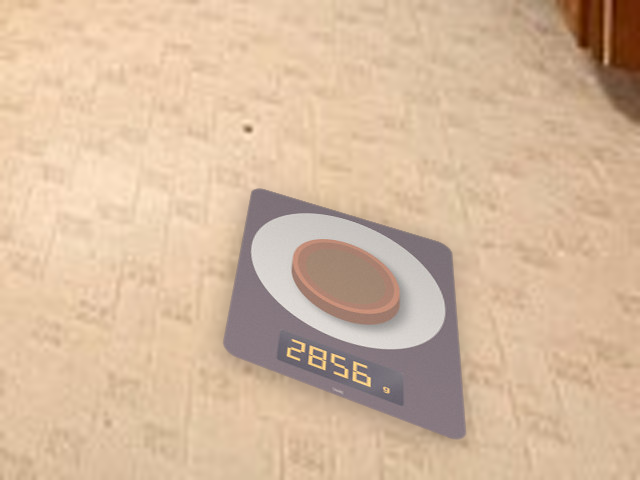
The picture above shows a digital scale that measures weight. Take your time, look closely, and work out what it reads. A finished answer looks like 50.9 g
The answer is 2856 g
